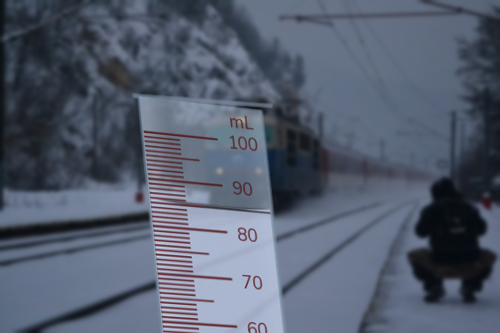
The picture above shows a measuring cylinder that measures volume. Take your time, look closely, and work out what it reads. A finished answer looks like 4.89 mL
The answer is 85 mL
